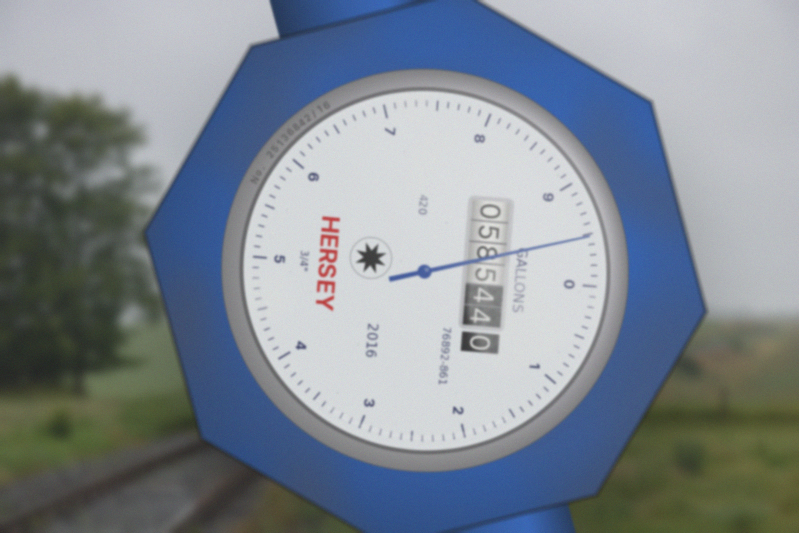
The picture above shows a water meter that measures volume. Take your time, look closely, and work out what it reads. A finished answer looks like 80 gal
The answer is 585439.5 gal
